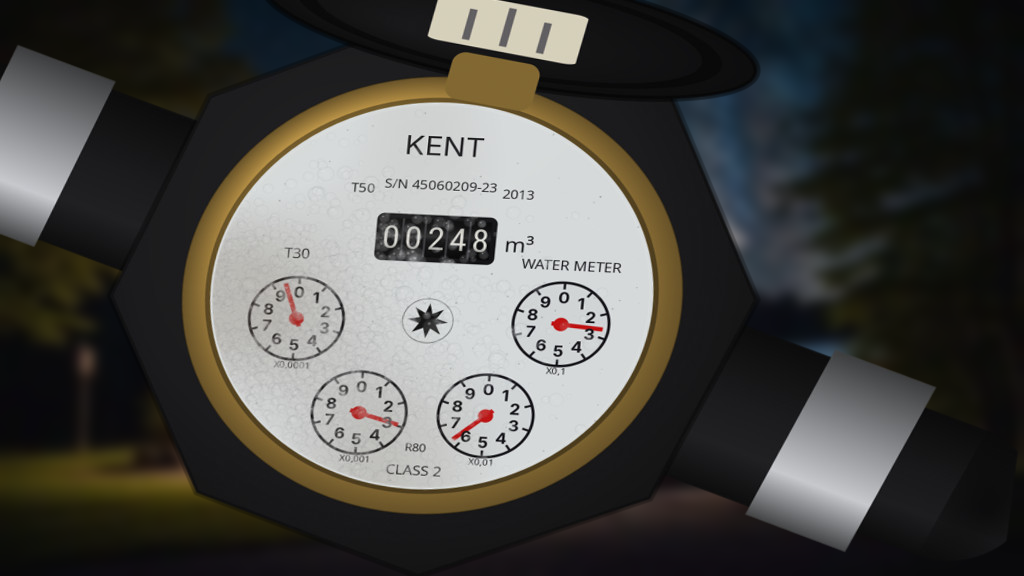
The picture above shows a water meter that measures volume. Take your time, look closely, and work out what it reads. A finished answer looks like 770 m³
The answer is 248.2629 m³
